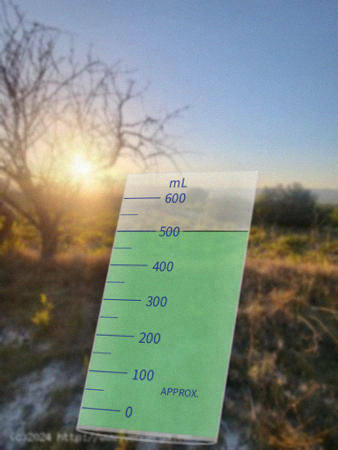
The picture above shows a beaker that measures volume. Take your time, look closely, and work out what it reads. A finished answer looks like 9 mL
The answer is 500 mL
